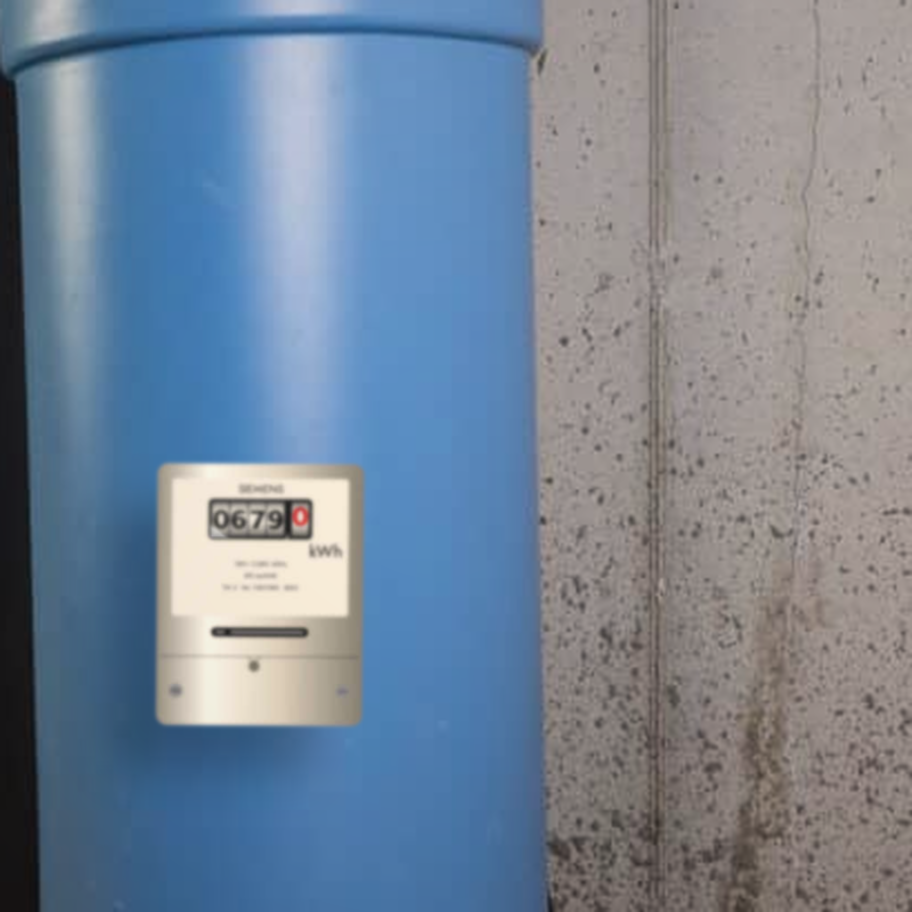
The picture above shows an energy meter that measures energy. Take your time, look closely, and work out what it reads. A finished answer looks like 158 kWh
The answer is 679.0 kWh
